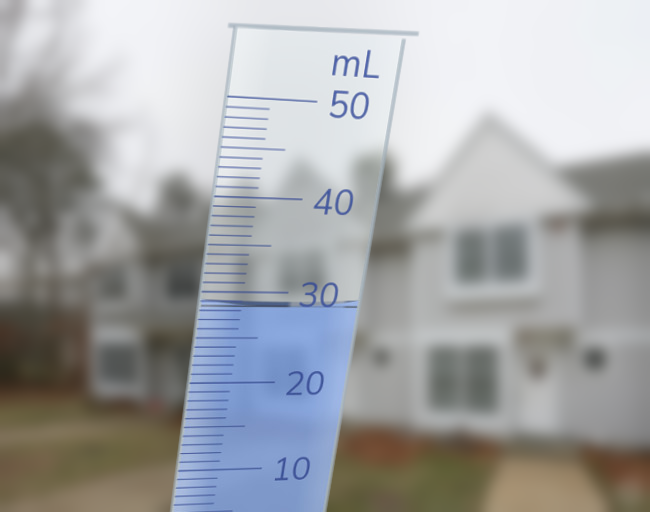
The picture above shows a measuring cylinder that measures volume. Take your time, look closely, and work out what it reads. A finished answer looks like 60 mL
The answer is 28.5 mL
